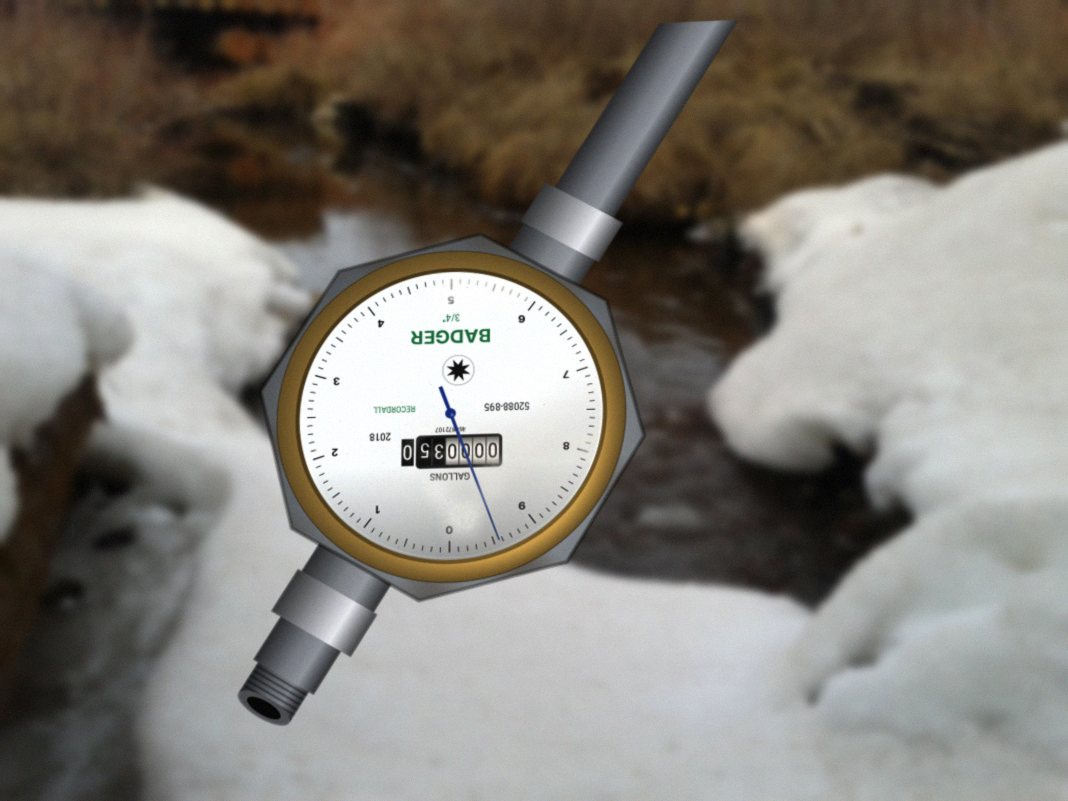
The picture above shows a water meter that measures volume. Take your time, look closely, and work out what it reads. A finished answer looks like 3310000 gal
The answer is 349.4 gal
